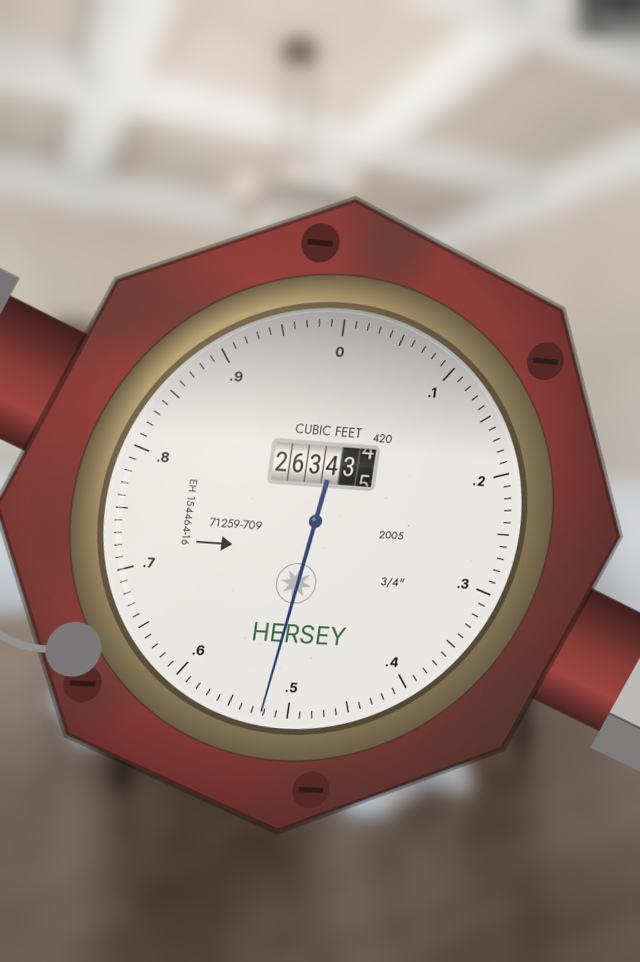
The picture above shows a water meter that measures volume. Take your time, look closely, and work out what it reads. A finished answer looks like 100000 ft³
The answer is 263434.52 ft³
